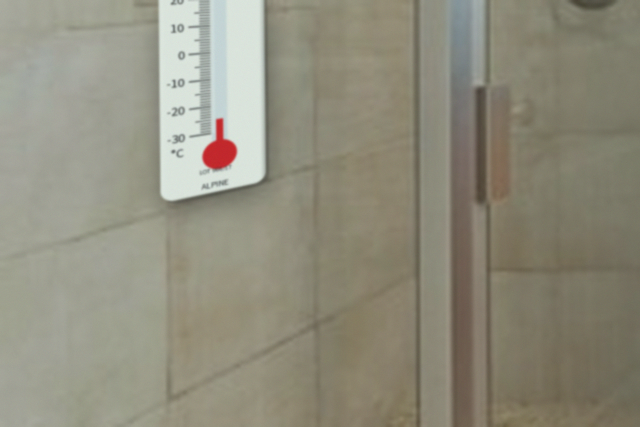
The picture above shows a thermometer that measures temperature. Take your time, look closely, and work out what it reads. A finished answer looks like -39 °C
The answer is -25 °C
